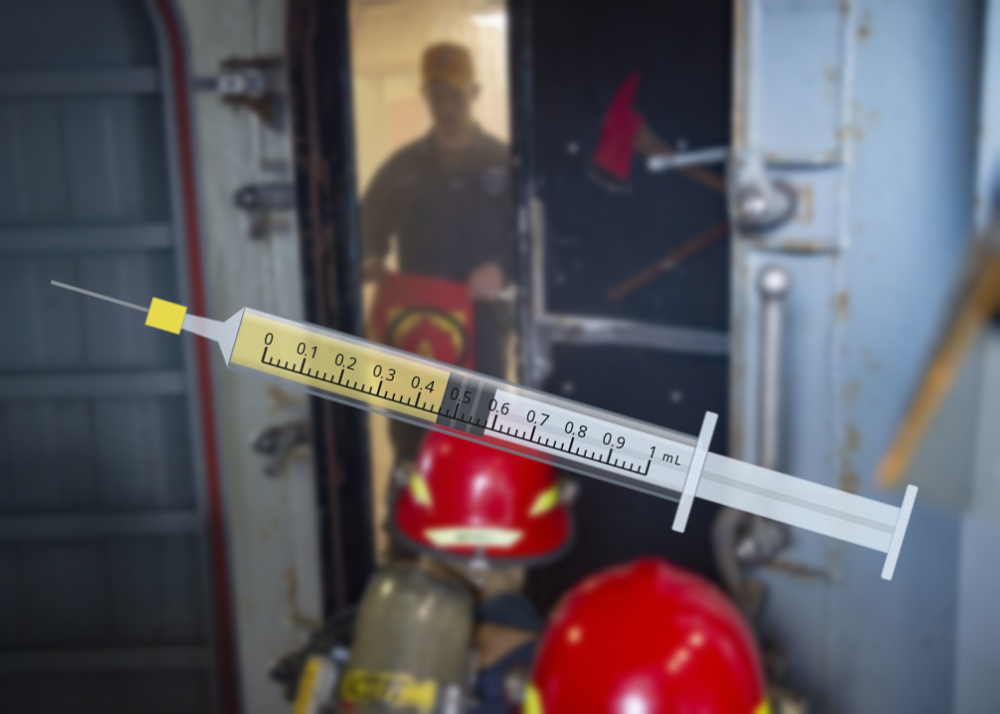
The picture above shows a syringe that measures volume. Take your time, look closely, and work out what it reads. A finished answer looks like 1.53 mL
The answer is 0.46 mL
